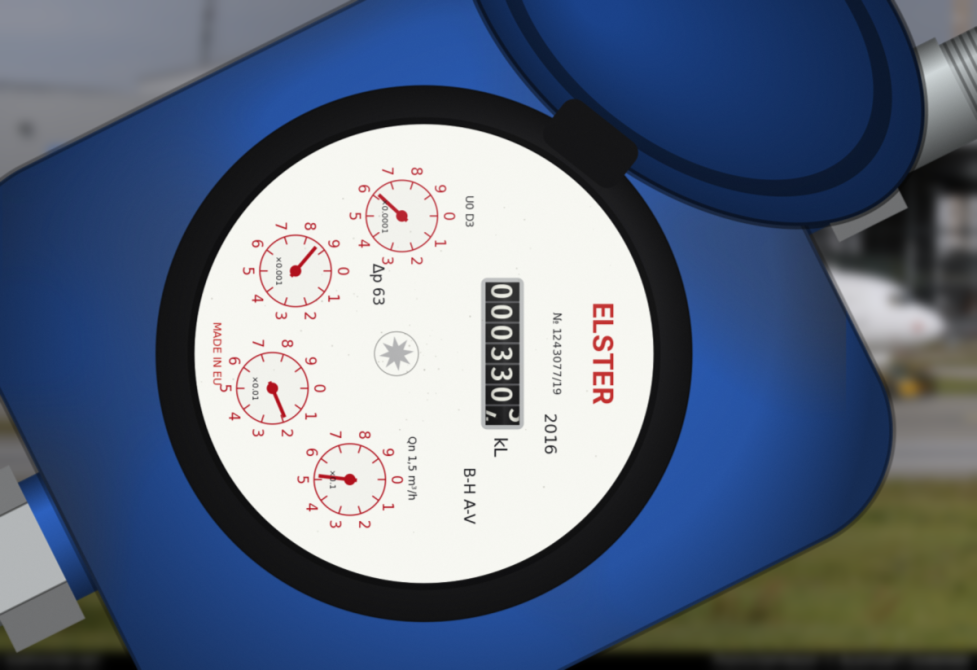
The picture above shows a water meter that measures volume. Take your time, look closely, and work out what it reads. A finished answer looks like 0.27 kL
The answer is 3303.5186 kL
